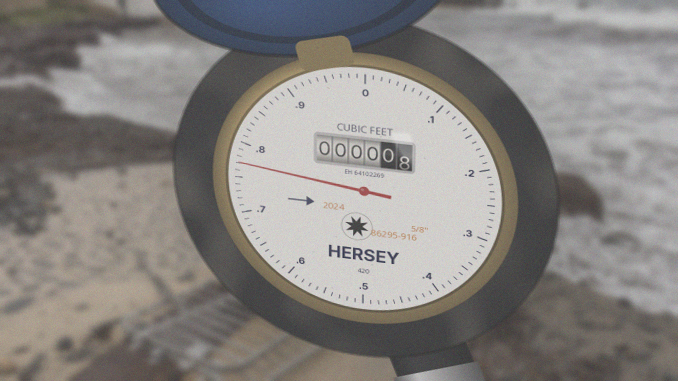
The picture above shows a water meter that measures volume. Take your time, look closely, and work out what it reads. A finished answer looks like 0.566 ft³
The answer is 7.77 ft³
